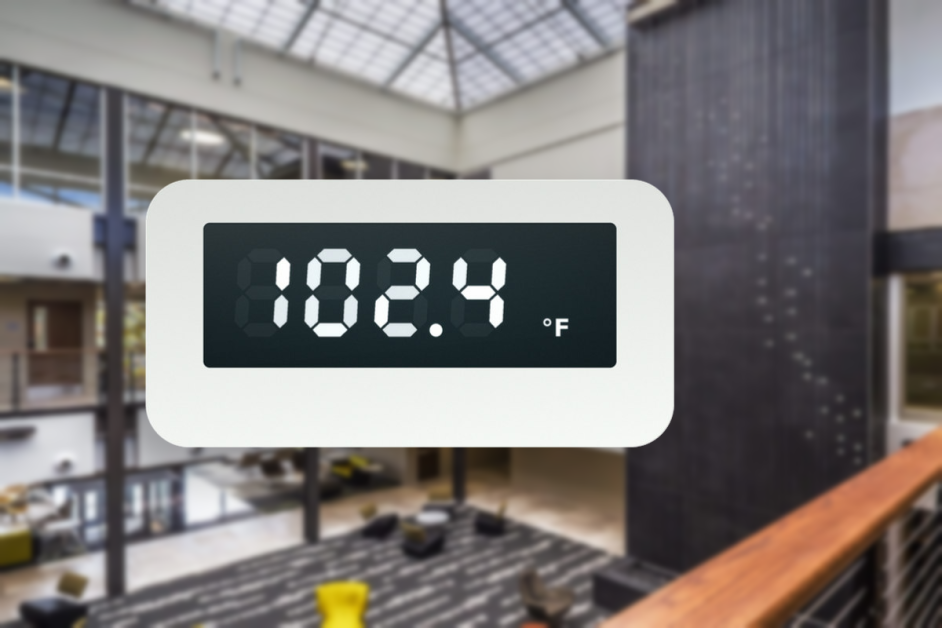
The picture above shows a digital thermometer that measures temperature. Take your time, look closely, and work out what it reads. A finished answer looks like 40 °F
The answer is 102.4 °F
